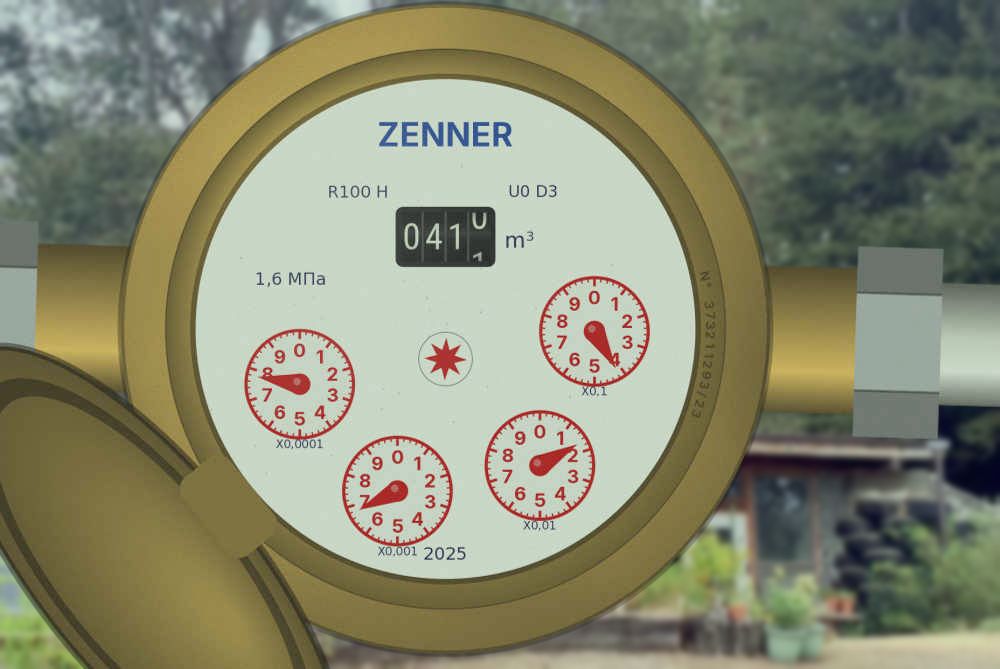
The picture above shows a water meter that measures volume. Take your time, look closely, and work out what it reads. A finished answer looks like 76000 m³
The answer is 410.4167 m³
